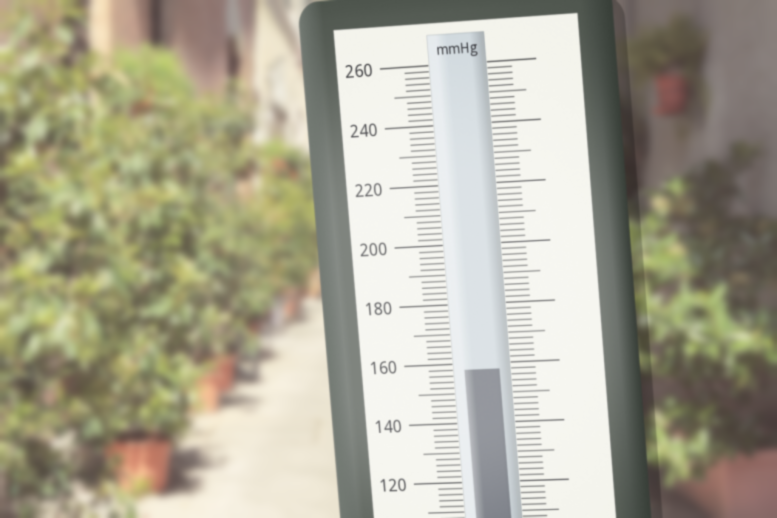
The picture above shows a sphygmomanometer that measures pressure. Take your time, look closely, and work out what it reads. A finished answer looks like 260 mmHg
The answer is 158 mmHg
